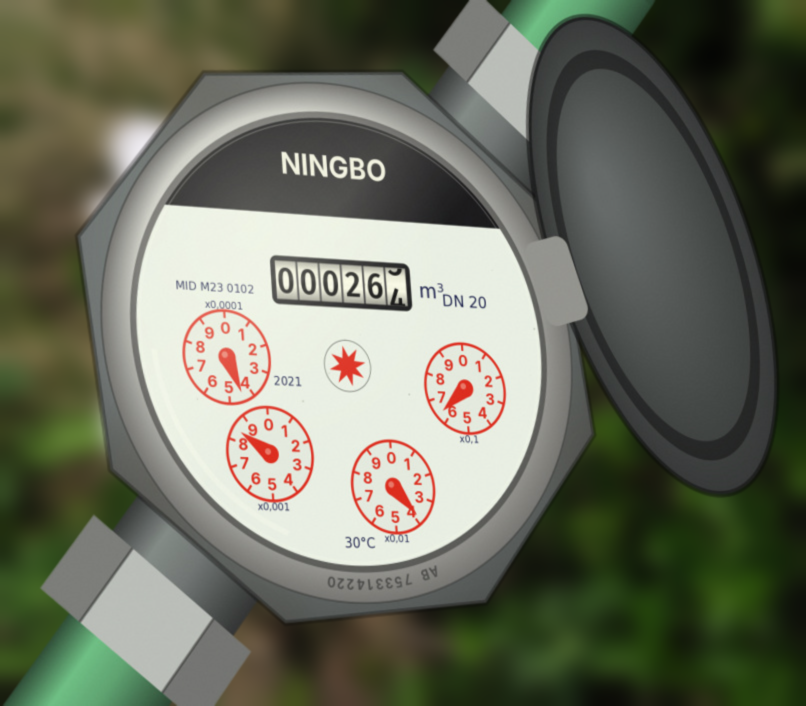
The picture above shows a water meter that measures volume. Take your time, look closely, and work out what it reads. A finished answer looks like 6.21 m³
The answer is 263.6384 m³
